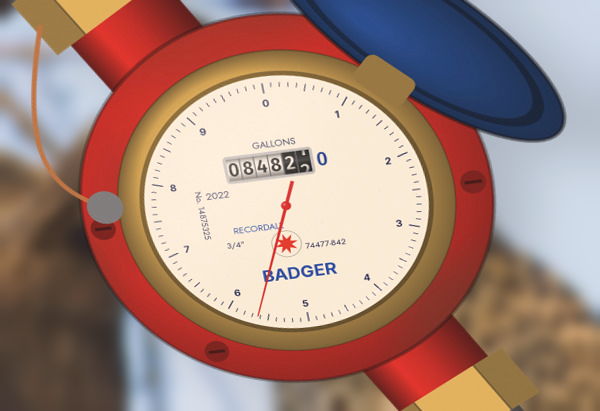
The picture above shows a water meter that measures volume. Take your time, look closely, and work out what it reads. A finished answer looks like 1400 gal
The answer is 848215.6 gal
